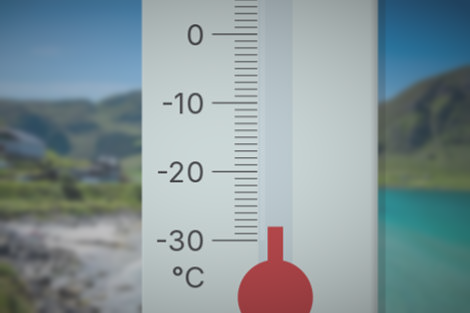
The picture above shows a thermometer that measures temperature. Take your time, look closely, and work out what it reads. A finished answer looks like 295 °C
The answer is -28 °C
